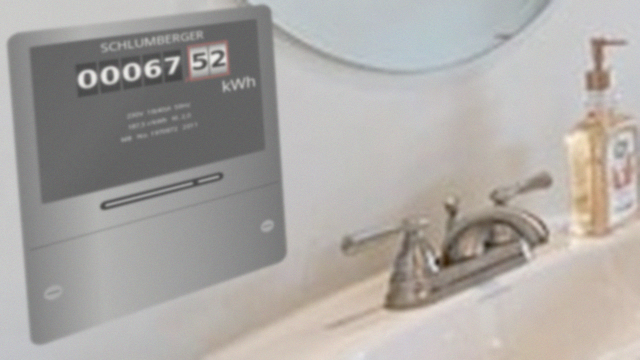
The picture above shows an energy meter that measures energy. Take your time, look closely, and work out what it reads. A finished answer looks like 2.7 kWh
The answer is 67.52 kWh
